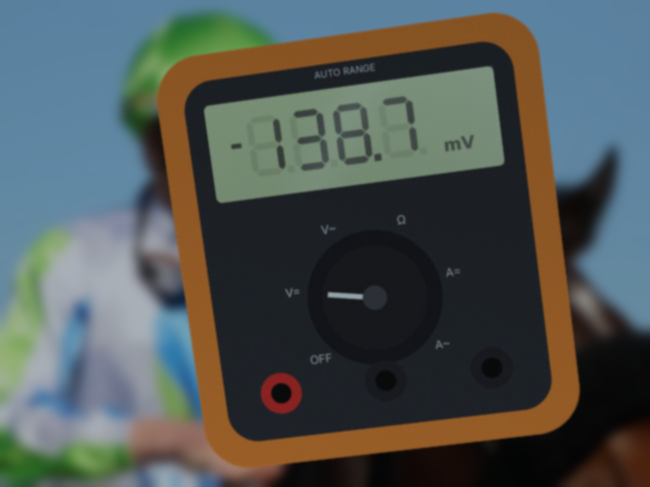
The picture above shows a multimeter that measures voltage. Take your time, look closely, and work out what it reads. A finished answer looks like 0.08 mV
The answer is -138.7 mV
